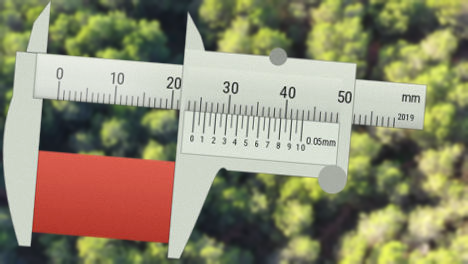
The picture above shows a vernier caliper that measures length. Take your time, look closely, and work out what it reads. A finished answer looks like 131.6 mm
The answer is 24.0 mm
